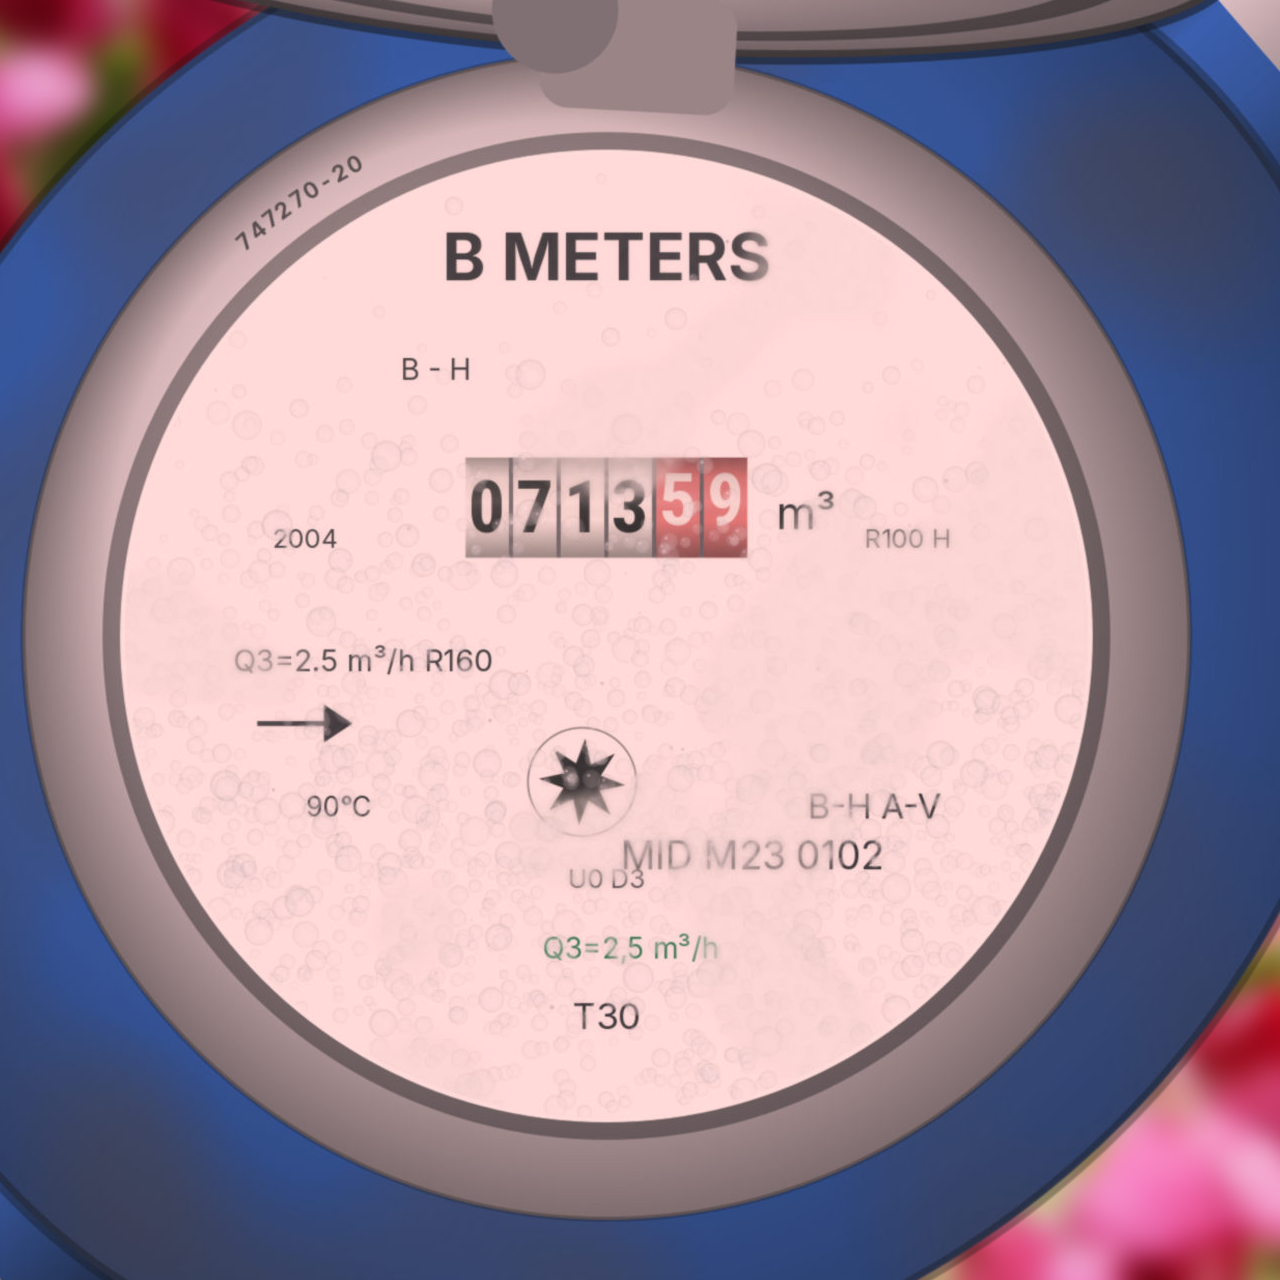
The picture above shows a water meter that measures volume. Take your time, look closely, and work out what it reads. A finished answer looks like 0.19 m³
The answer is 713.59 m³
